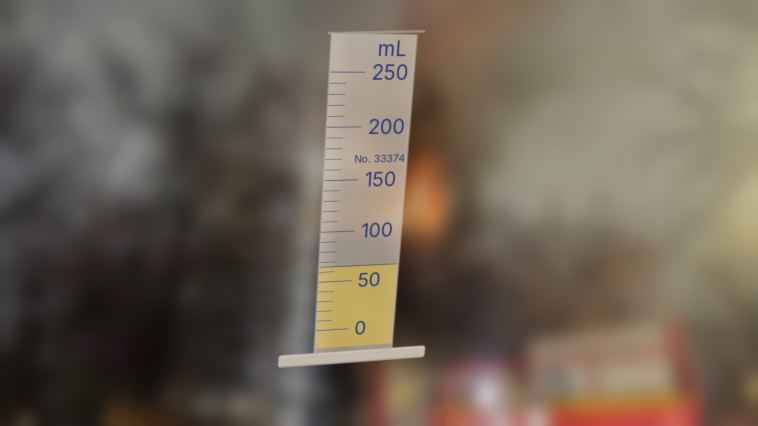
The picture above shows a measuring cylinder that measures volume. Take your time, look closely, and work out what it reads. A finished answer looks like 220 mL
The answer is 65 mL
